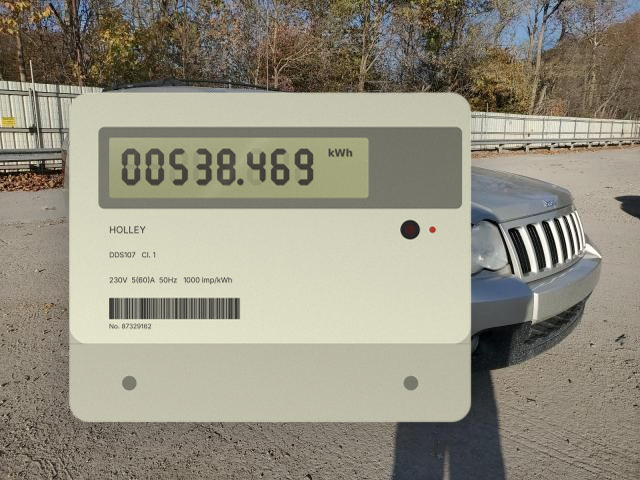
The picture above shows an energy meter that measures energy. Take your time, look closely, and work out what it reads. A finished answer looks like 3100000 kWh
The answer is 538.469 kWh
